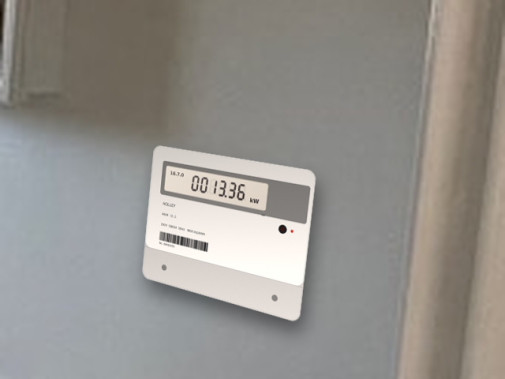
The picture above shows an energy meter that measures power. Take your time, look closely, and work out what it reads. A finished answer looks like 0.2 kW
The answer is 13.36 kW
